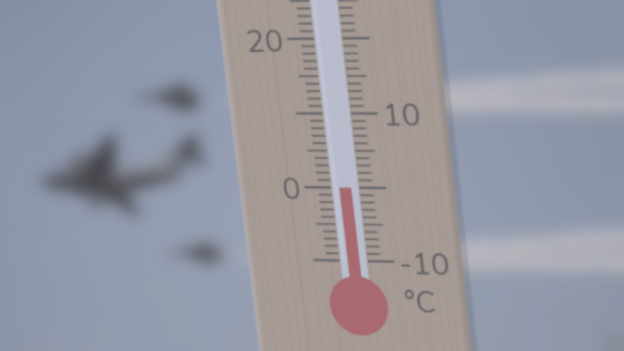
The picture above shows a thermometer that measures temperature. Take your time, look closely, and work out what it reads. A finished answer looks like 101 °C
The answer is 0 °C
